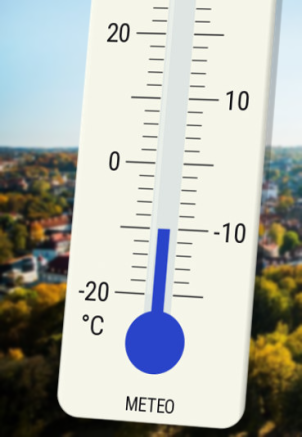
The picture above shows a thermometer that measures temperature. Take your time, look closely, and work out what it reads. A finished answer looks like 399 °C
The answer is -10 °C
